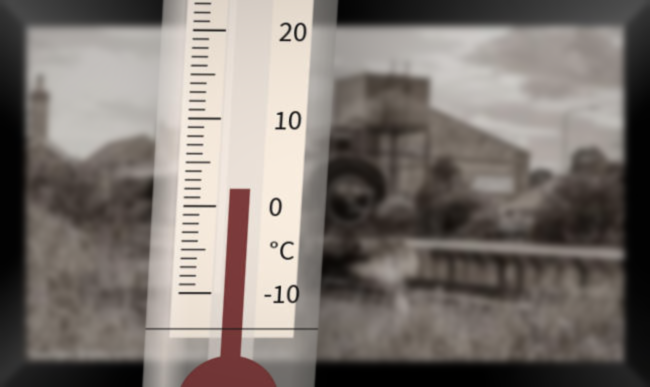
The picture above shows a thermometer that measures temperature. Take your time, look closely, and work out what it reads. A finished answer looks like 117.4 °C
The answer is 2 °C
